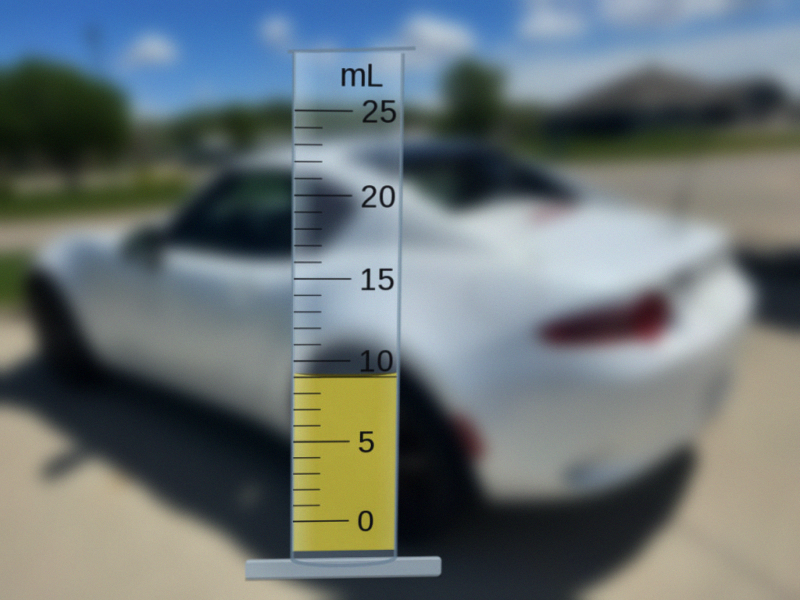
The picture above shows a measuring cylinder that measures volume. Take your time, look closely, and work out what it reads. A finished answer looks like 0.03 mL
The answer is 9 mL
